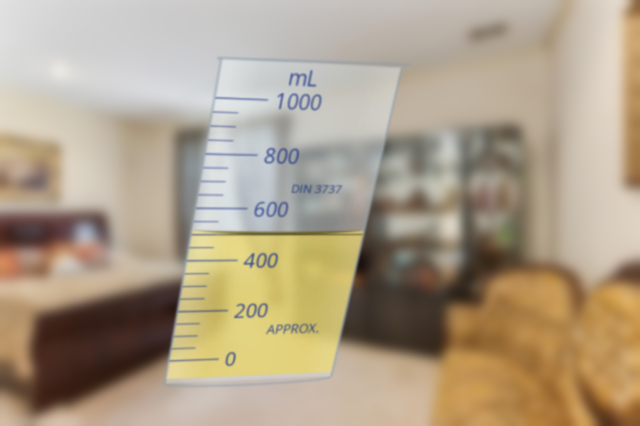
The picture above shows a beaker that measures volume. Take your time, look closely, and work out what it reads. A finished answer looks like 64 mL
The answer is 500 mL
